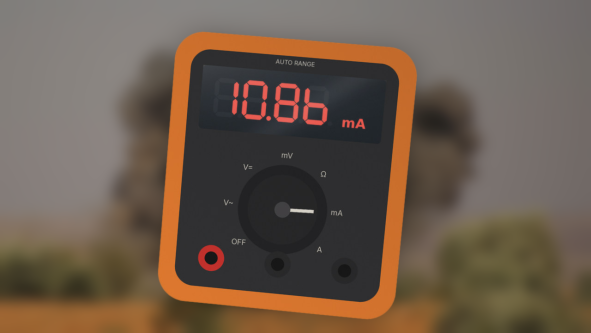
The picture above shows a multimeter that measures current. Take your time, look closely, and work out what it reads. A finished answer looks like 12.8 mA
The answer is 10.86 mA
